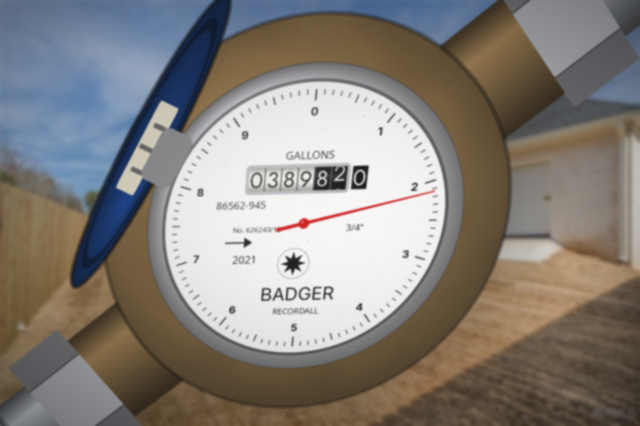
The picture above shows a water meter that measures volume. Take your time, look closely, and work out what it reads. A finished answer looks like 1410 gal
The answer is 389822.1 gal
